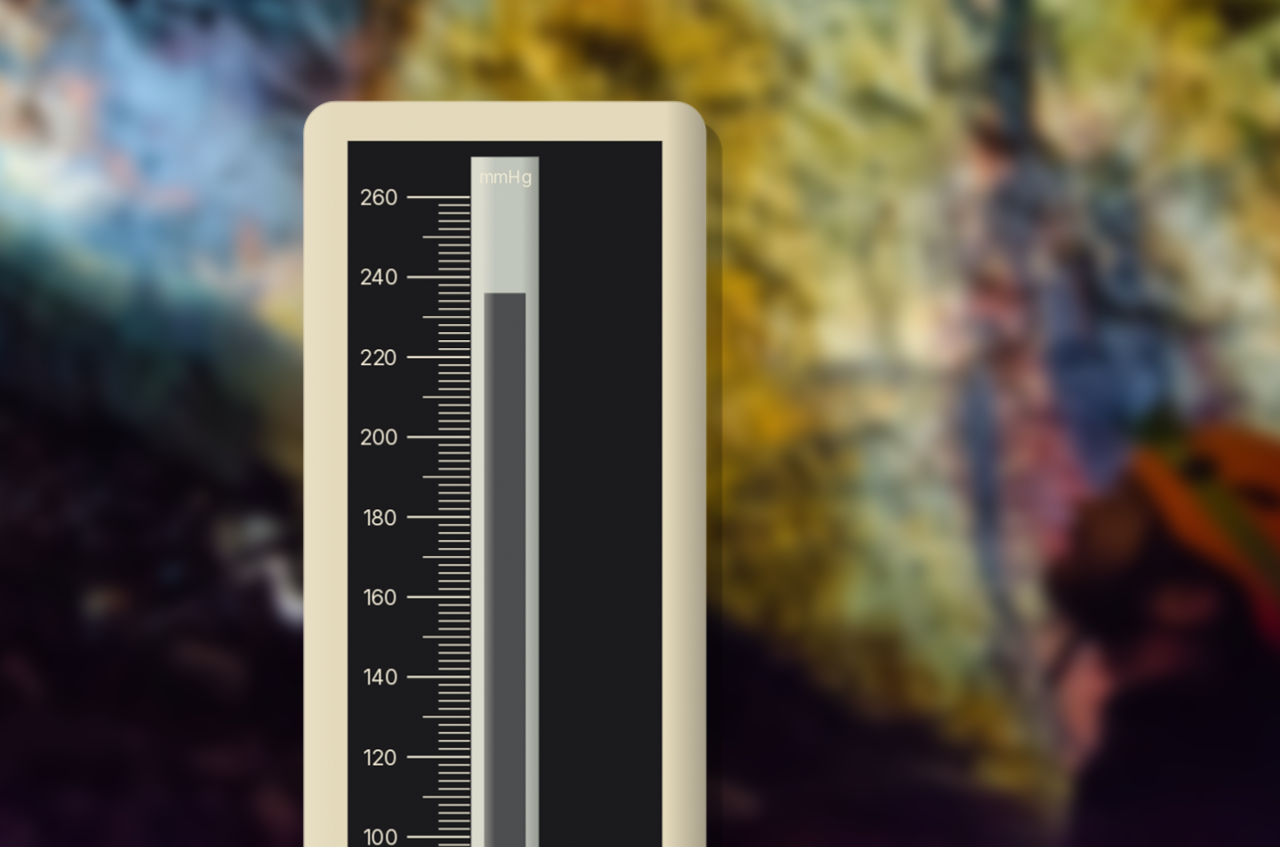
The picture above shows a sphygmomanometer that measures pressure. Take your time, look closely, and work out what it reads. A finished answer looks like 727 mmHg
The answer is 236 mmHg
